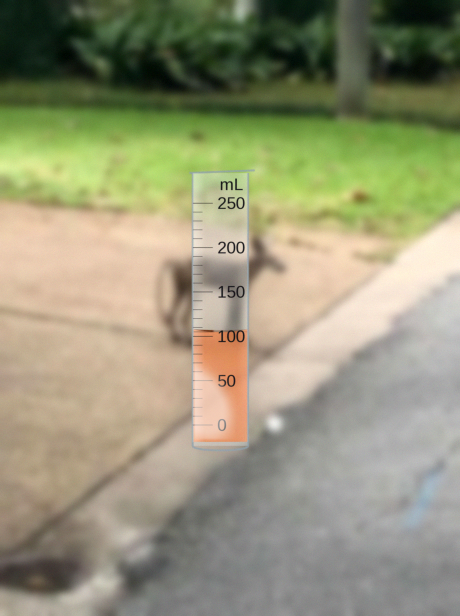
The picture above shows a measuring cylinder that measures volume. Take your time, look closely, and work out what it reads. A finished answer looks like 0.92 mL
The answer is 105 mL
